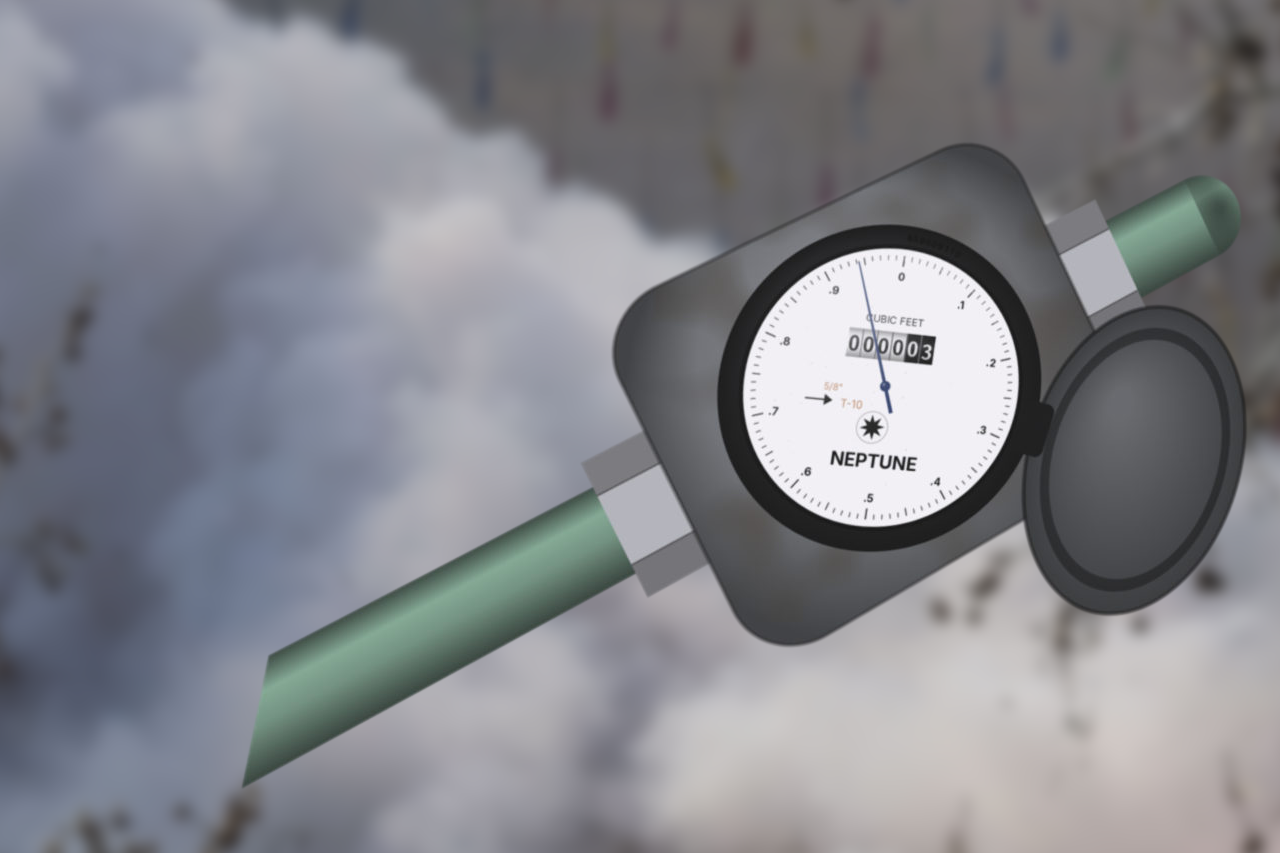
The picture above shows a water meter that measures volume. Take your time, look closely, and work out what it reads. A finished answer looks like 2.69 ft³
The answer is 2.94 ft³
